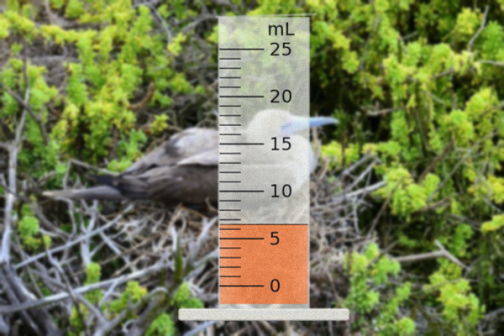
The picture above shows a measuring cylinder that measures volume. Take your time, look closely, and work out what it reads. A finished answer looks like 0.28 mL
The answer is 6.5 mL
